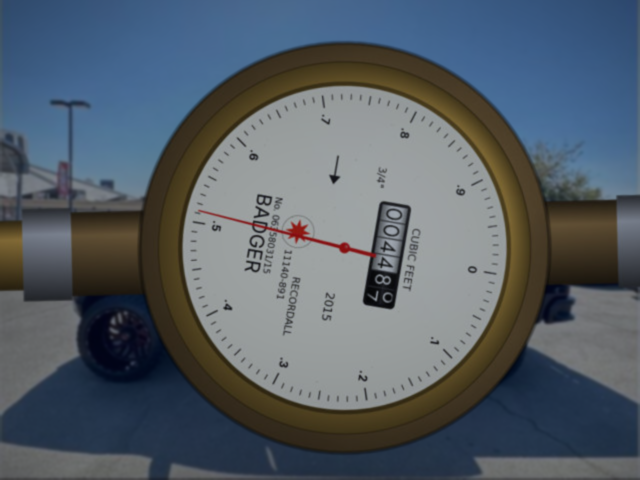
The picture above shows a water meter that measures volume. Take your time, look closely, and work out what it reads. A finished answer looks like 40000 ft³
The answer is 4486.51 ft³
